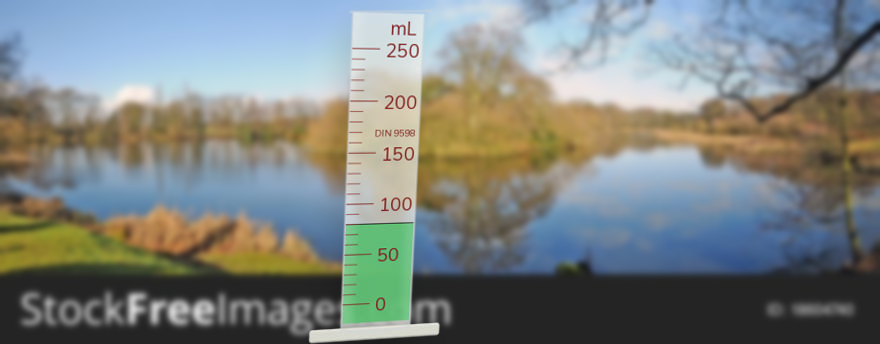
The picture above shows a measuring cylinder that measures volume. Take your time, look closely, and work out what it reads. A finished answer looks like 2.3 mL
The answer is 80 mL
